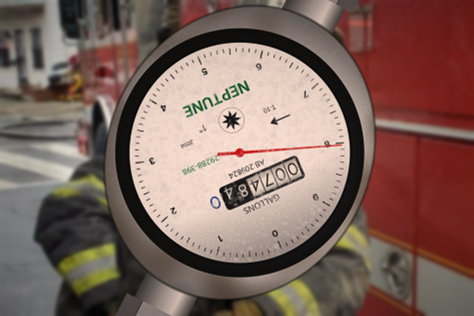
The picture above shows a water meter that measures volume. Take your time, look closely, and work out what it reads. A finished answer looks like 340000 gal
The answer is 74838.0 gal
